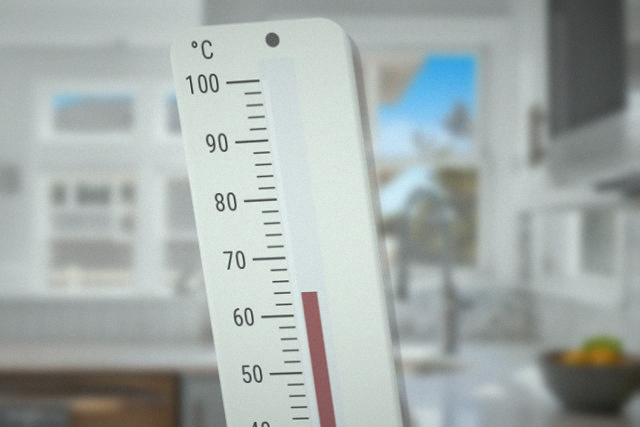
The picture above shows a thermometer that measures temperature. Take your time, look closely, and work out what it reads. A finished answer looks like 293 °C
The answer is 64 °C
